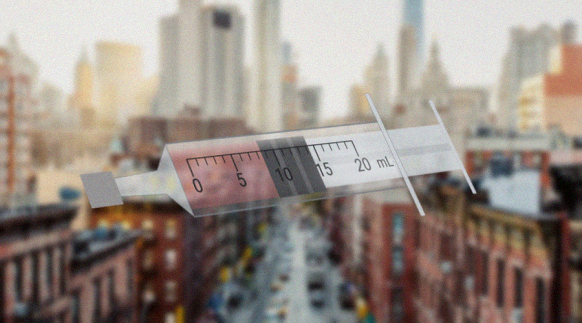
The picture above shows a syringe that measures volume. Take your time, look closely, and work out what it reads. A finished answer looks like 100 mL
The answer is 8.5 mL
